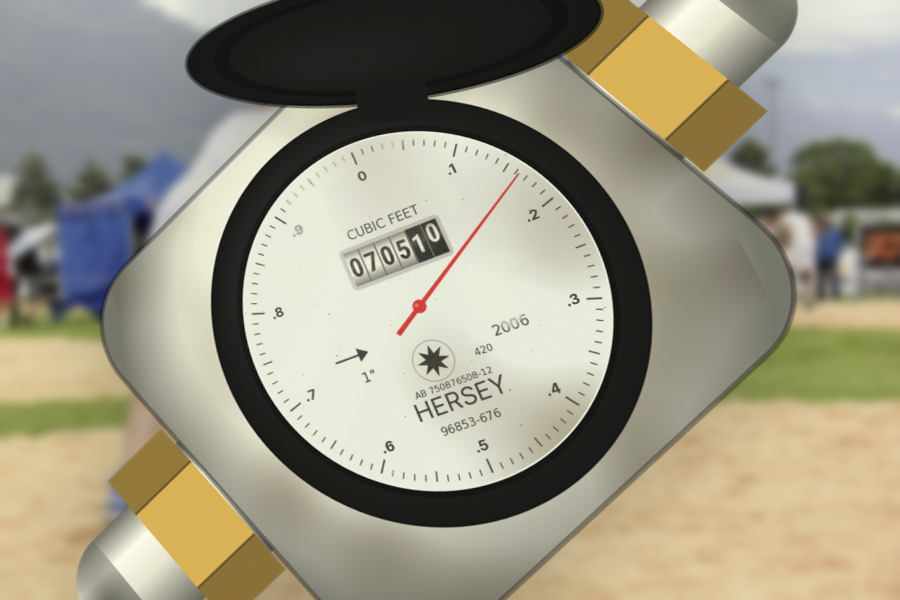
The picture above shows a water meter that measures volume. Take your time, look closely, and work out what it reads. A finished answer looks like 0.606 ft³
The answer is 70510.16 ft³
